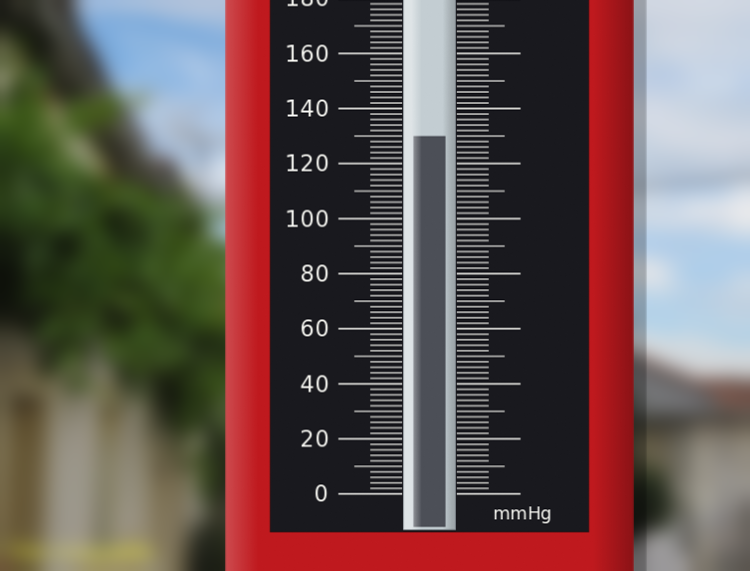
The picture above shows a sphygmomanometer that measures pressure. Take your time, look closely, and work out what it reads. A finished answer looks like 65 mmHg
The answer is 130 mmHg
